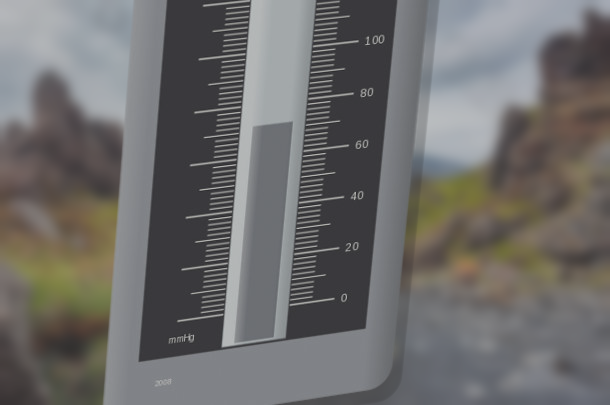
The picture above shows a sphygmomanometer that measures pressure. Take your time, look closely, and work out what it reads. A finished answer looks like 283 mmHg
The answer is 72 mmHg
